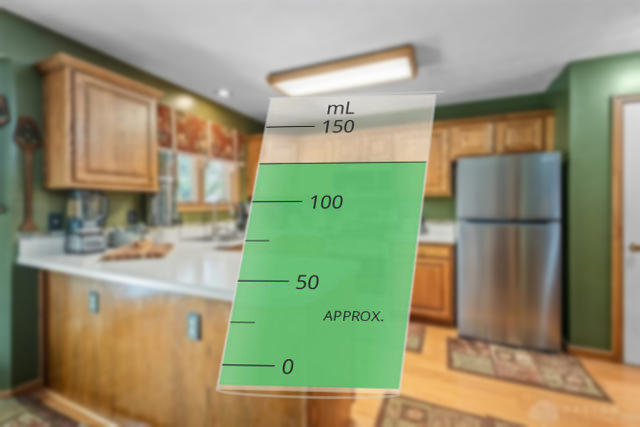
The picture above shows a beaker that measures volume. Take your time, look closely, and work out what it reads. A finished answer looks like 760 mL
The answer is 125 mL
